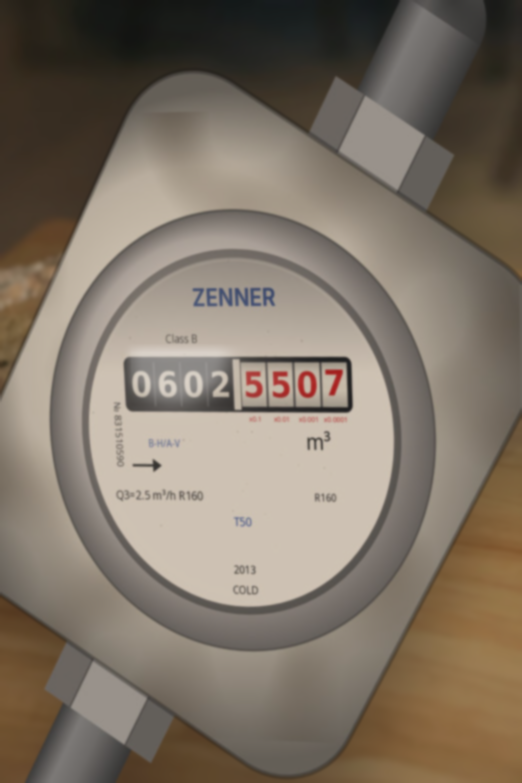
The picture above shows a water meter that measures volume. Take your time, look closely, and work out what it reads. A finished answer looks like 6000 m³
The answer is 602.5507 m³
